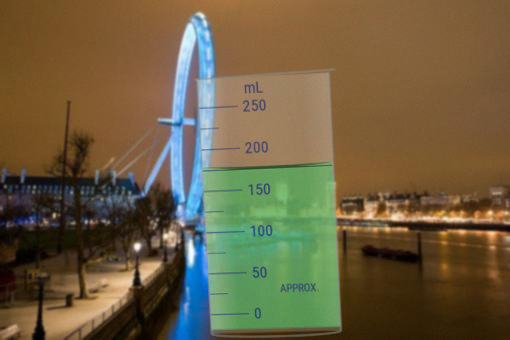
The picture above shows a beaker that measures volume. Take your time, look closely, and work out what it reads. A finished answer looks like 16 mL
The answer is 175 mL
